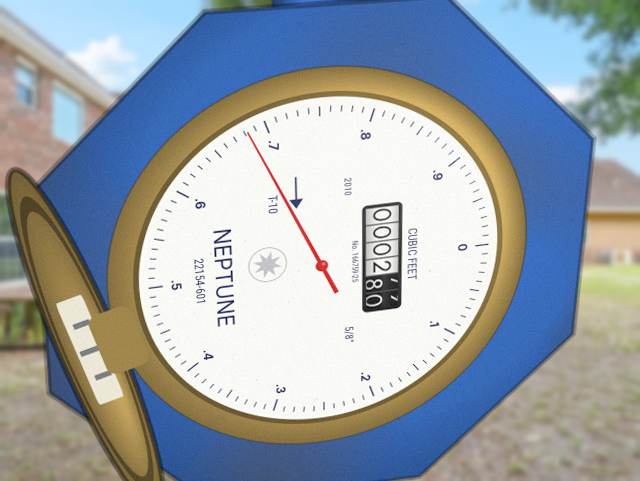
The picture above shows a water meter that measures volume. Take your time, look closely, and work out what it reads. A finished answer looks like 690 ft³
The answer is 279.68 ft³
